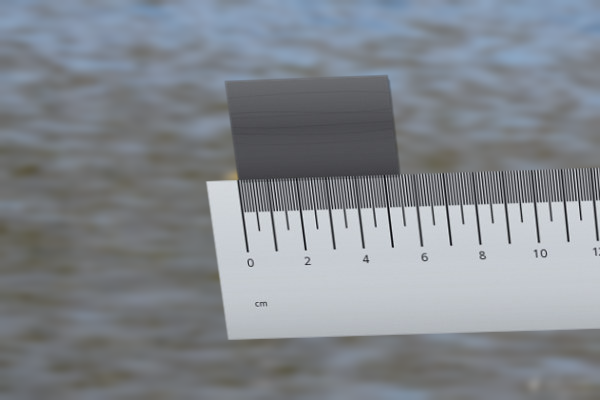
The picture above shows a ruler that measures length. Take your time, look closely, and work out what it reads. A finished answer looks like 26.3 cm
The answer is 5.5 cm
